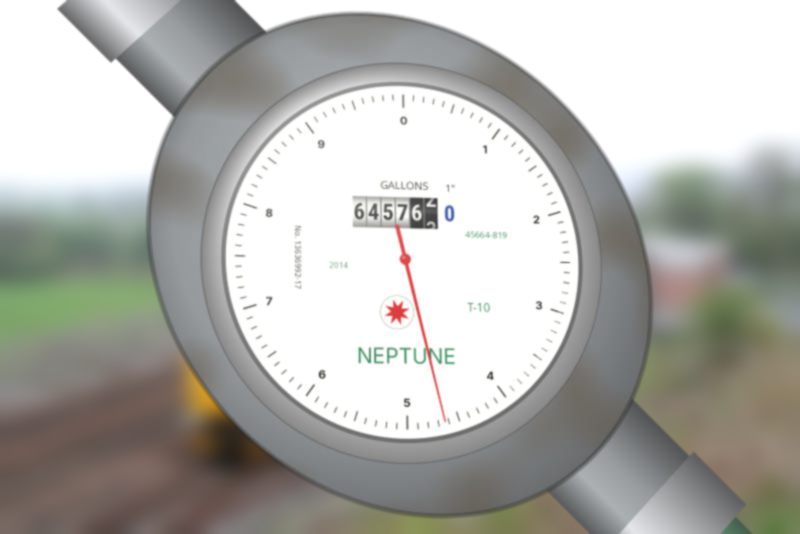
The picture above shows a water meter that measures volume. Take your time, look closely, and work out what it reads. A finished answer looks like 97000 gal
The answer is 6457624.6 gal
